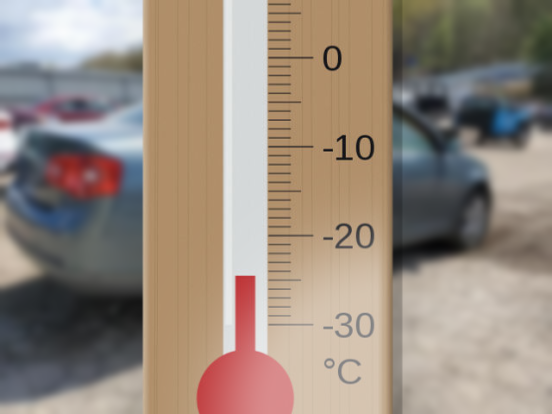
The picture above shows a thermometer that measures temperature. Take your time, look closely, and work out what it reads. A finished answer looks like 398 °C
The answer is -24.5 °C
